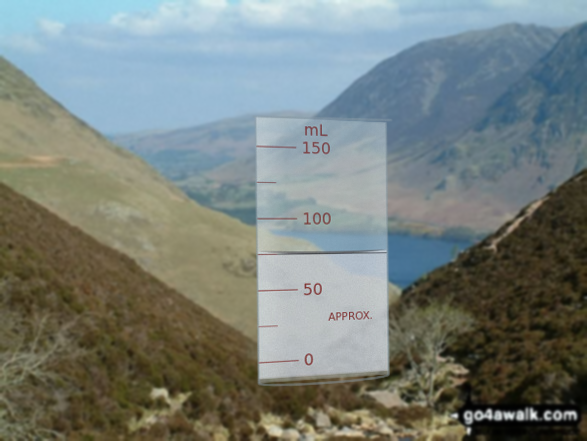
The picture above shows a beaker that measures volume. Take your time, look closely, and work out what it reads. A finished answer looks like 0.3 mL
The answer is 75 mL
